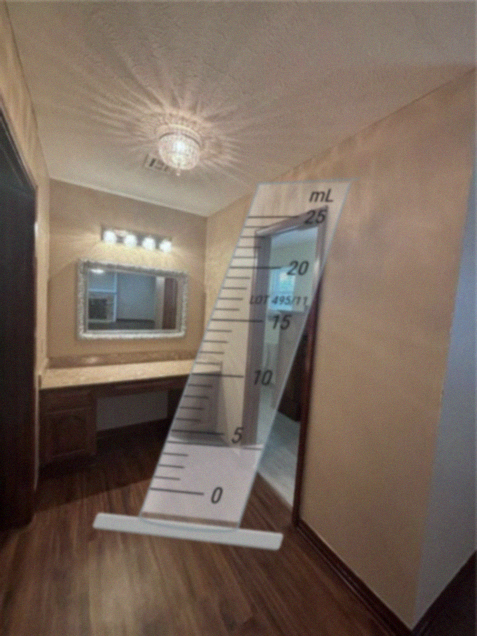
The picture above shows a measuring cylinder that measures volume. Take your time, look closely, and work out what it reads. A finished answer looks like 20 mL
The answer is 4 mL
